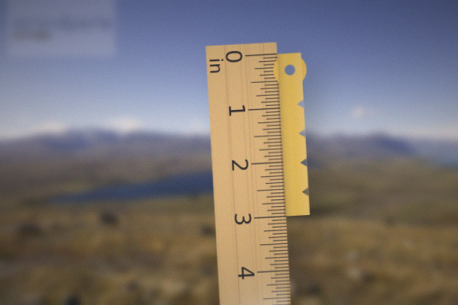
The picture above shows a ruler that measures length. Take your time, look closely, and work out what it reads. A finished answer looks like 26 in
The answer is 3 in
